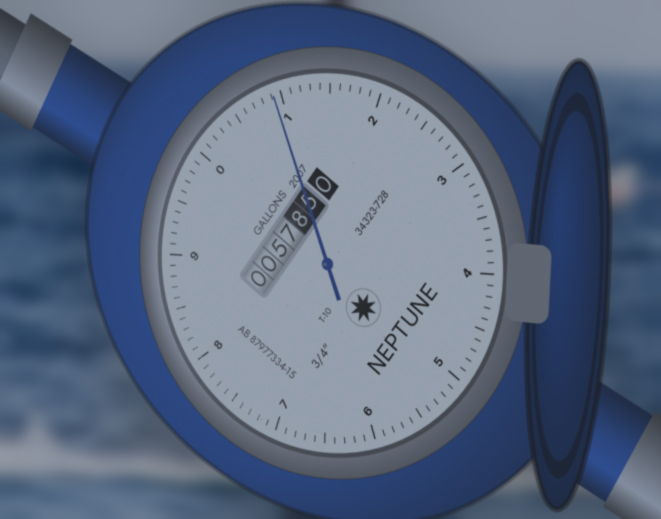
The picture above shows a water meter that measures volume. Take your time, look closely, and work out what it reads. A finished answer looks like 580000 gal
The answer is 57850.9 gal
